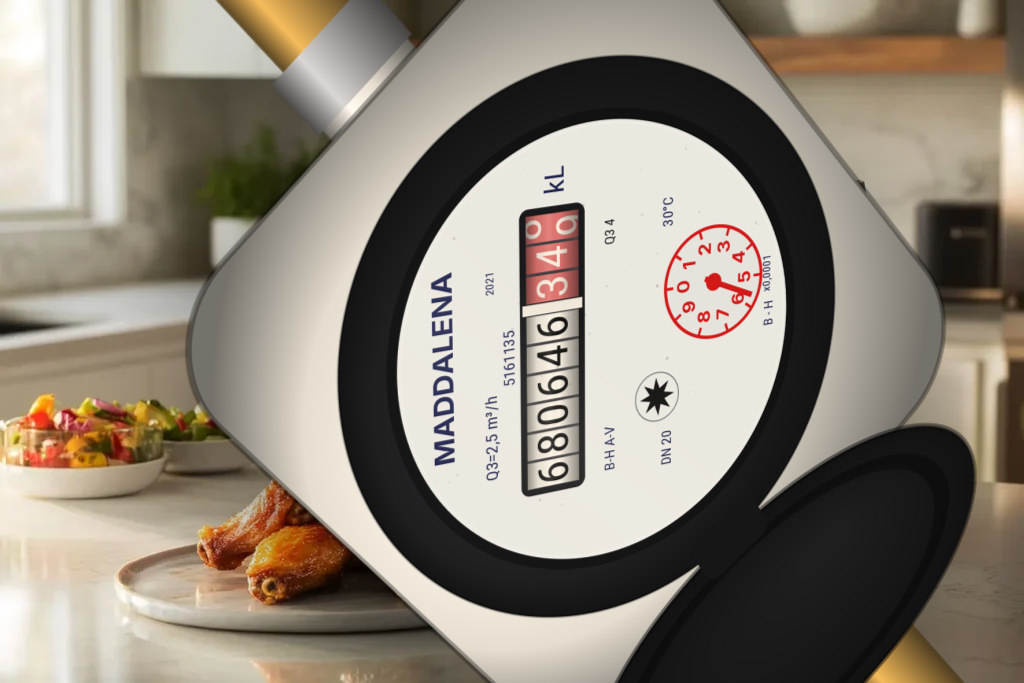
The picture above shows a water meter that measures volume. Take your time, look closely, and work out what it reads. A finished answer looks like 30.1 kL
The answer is 680646.3485 kL
